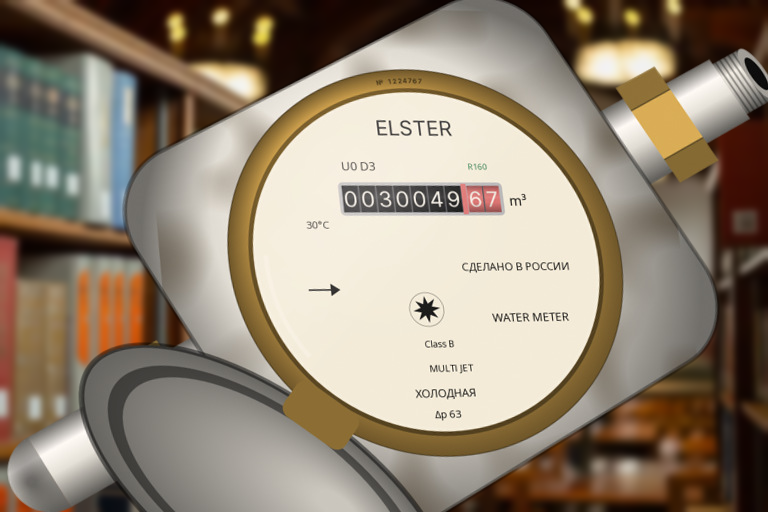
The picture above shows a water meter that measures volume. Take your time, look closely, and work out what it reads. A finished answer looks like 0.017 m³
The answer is 30049.67 m³
